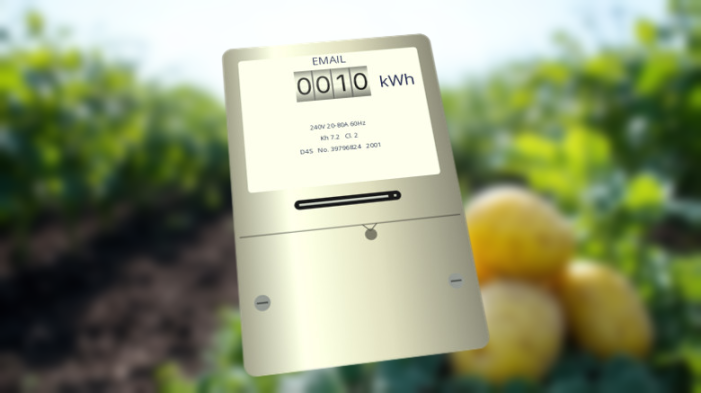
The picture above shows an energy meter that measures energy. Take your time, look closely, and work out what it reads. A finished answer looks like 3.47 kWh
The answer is 10 kWh
